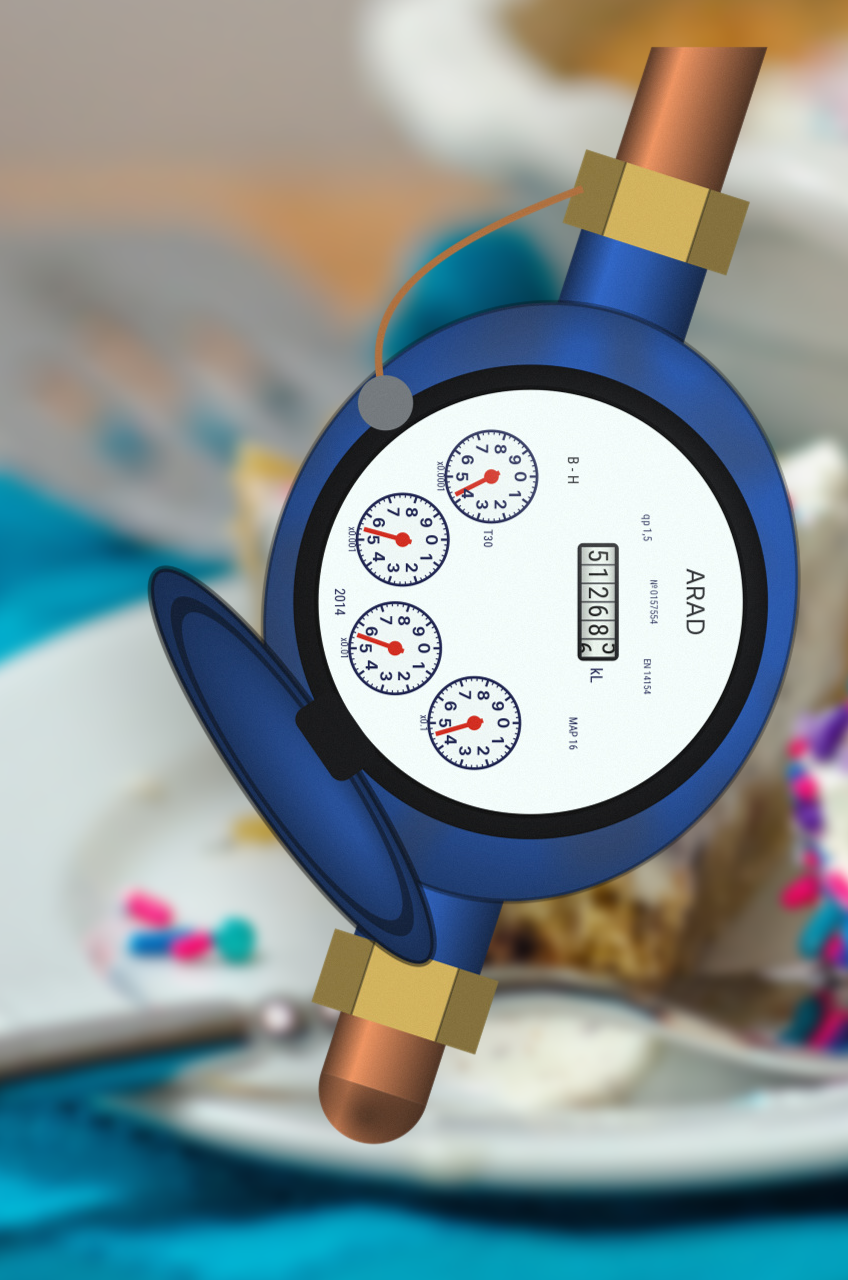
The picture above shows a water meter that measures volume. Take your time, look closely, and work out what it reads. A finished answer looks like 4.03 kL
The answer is 512685.4554 kL
